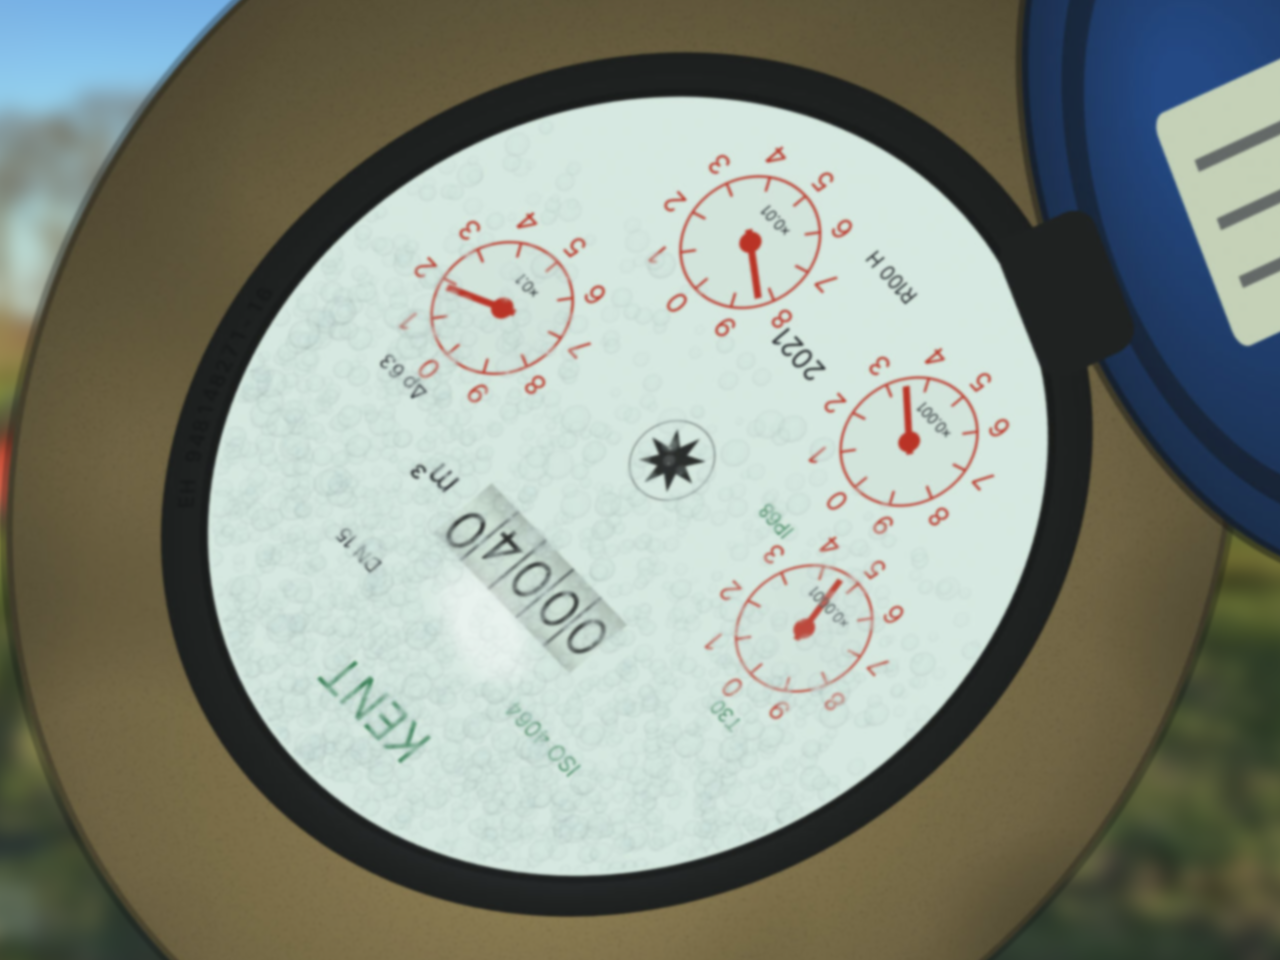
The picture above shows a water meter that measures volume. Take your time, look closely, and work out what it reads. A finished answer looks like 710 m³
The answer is 40.1834 m³
